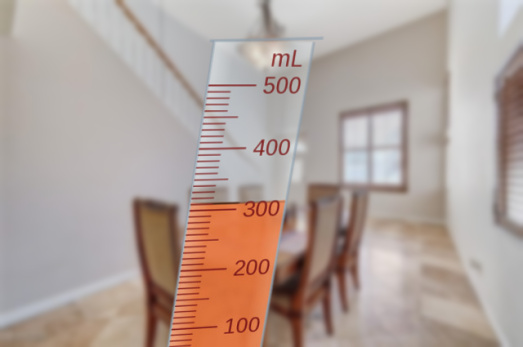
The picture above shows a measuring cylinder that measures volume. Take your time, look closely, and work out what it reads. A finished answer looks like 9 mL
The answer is 310 mL
